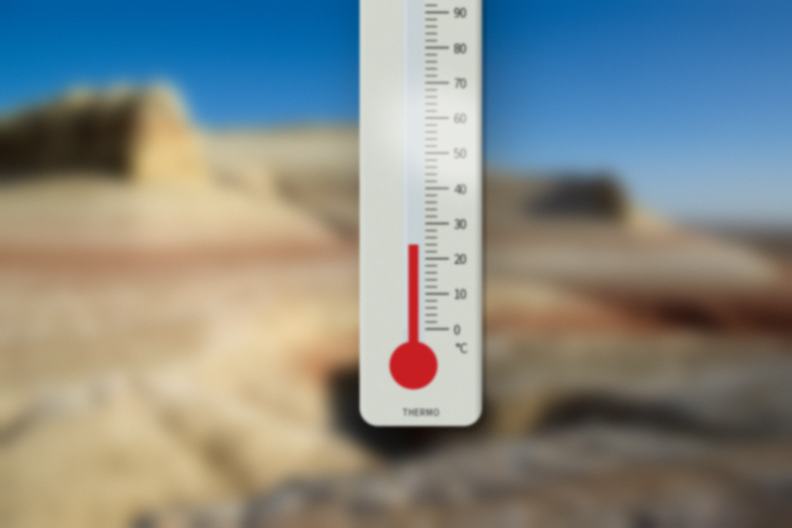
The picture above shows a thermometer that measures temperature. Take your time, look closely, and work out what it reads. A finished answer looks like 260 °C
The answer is 24 °C
